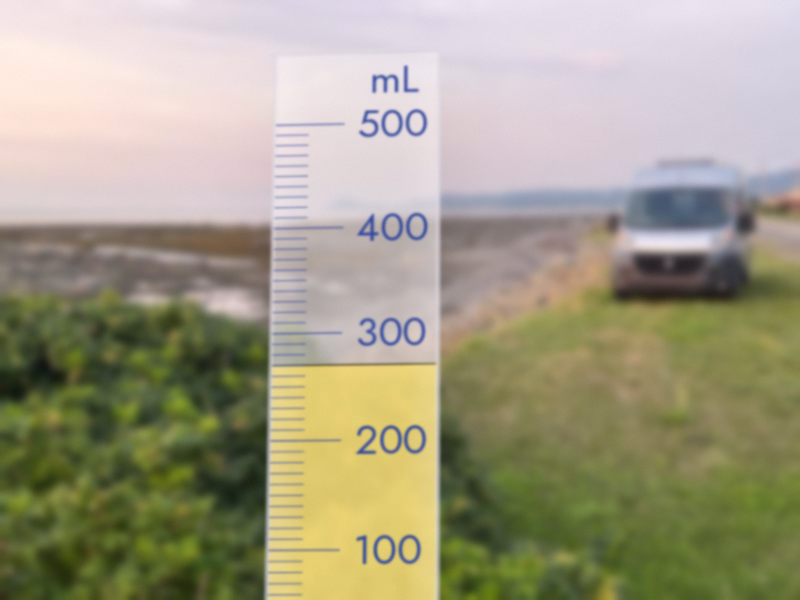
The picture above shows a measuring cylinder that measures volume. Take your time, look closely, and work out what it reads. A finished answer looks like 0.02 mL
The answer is 270 mL
